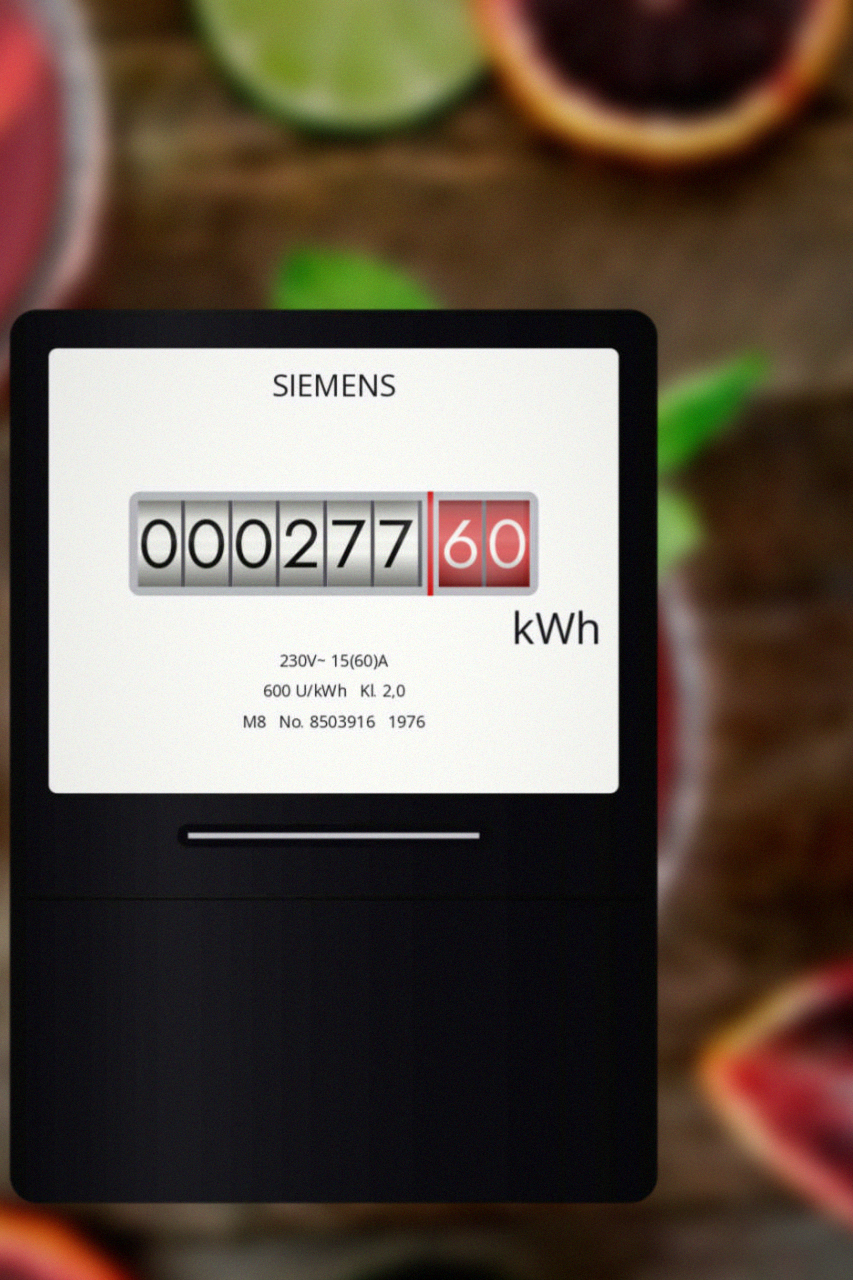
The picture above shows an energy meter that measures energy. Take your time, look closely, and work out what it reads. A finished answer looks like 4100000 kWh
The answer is 277.60 kWh
